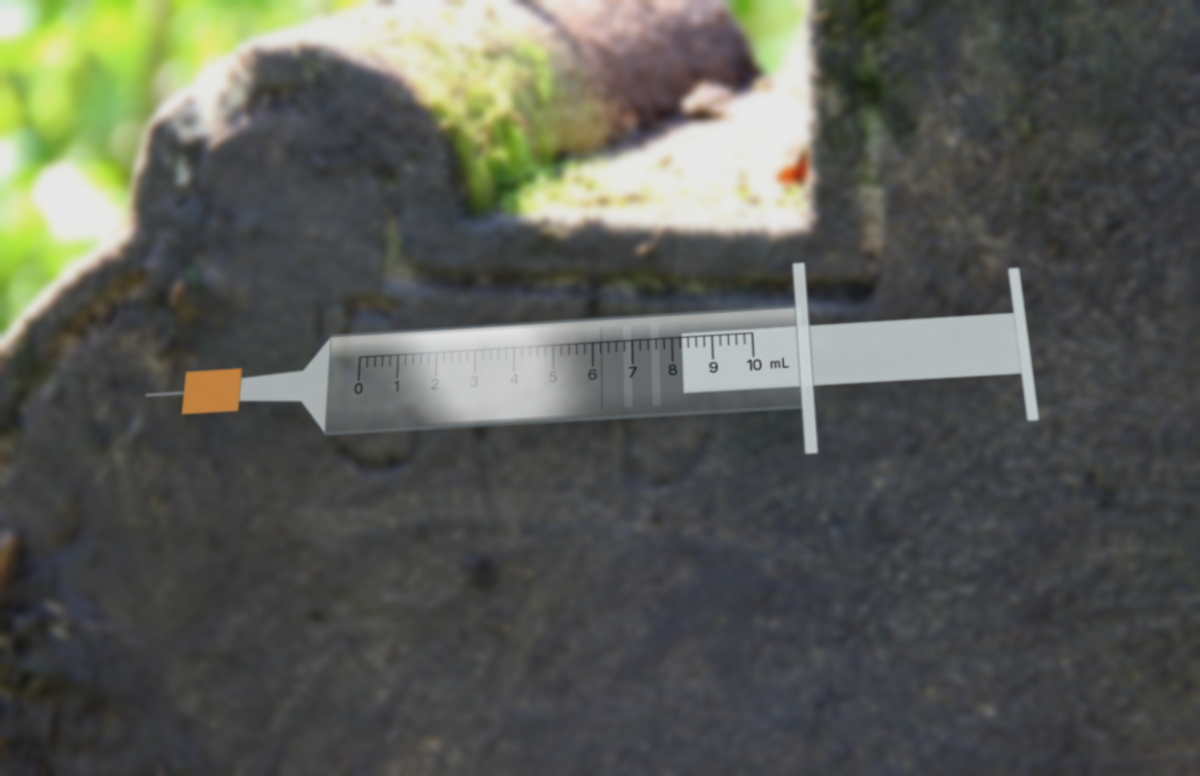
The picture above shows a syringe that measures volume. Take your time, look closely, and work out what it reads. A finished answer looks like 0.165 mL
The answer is 6.2 mL
